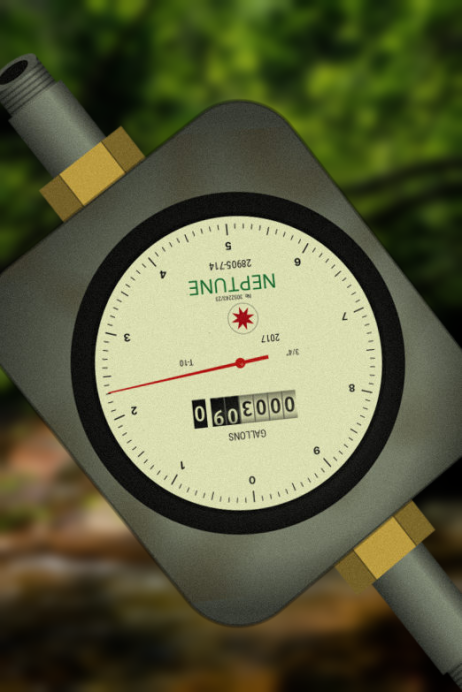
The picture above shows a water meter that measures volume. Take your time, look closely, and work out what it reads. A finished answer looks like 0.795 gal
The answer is 3092.3 gal
